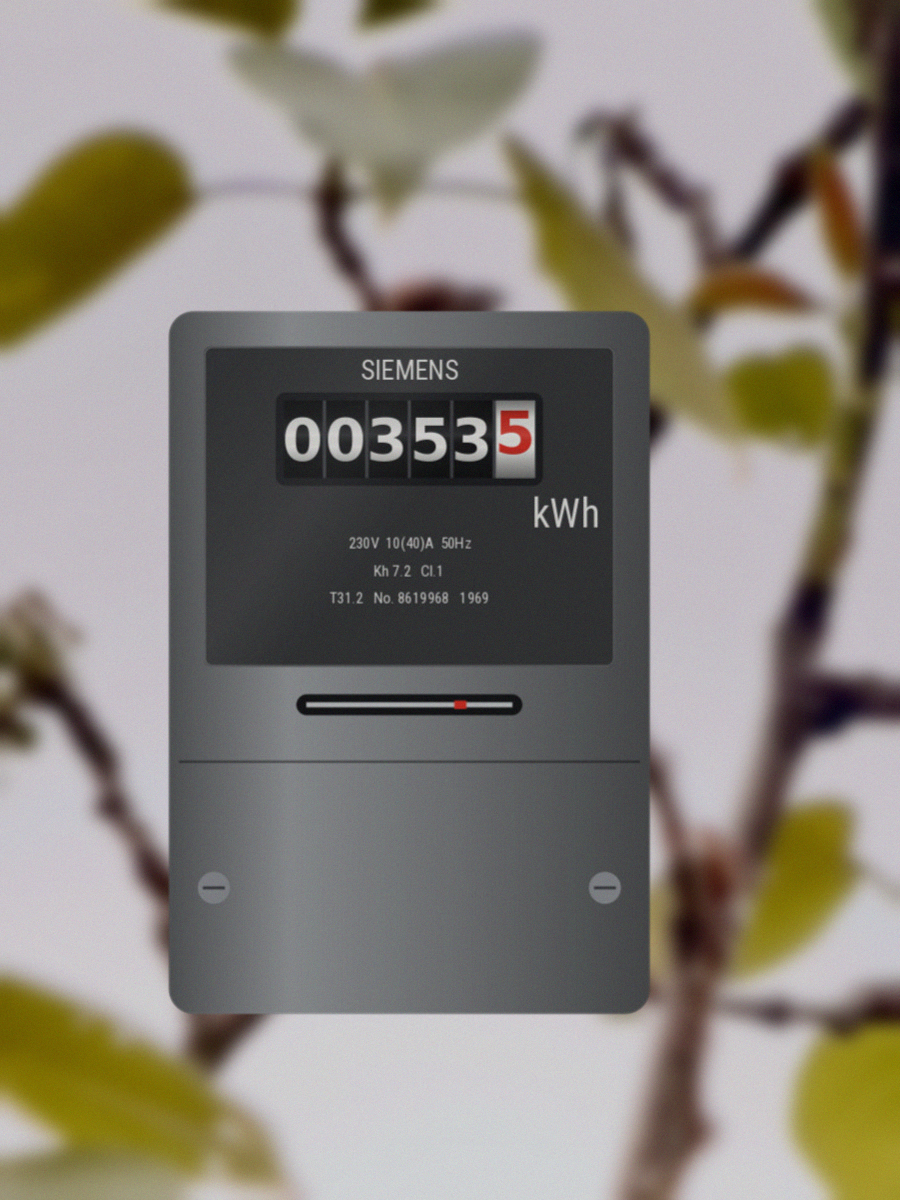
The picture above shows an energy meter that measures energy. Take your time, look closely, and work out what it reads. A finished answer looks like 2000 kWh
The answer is 353.5 kWh
